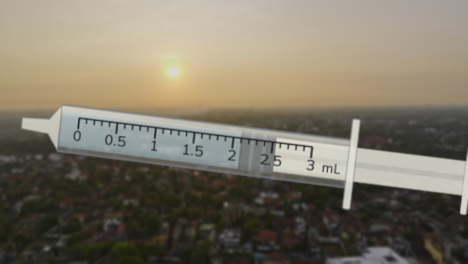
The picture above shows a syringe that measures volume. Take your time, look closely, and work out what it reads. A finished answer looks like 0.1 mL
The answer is 2.1 mL
